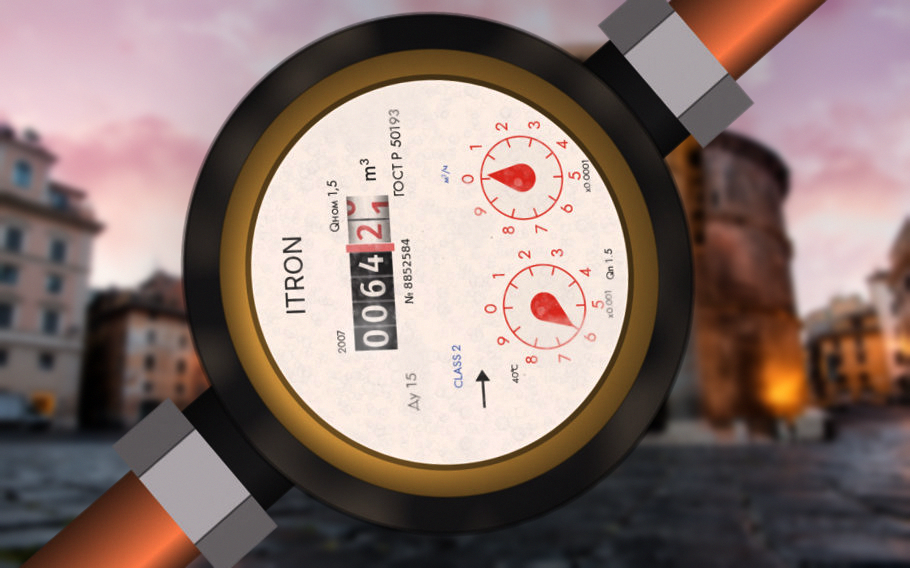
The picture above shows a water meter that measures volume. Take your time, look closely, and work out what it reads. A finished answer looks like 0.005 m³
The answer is 64.2060 m³
